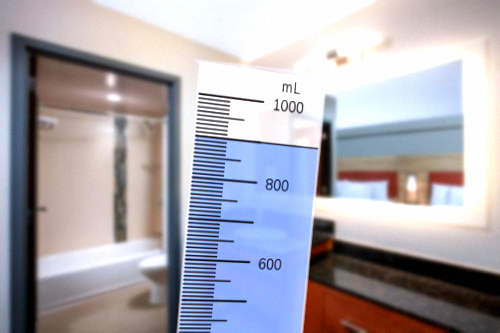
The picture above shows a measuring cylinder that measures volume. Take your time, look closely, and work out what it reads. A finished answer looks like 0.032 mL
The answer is 900 mL
